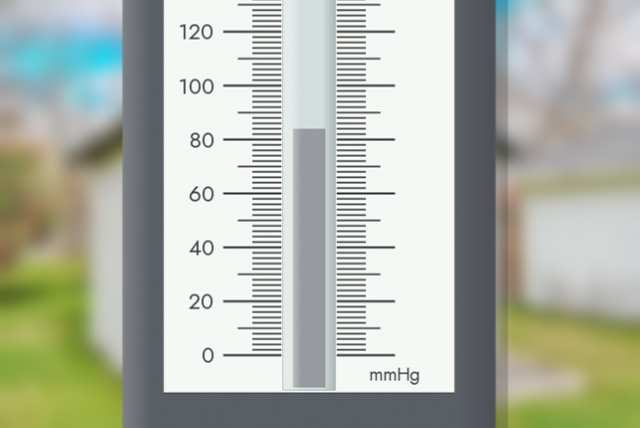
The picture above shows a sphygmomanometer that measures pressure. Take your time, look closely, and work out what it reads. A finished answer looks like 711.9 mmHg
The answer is 84 mmHg
